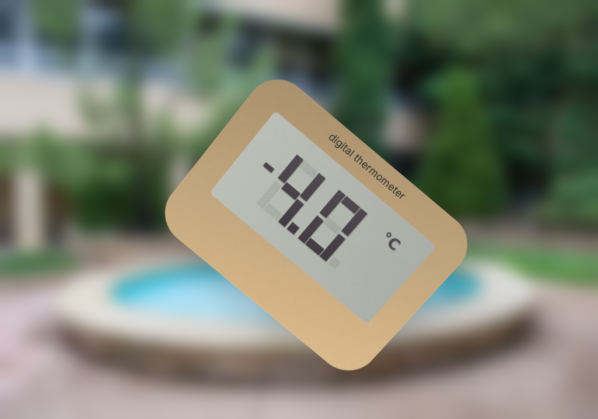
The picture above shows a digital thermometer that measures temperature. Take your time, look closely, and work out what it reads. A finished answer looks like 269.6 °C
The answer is -4.0 °C
